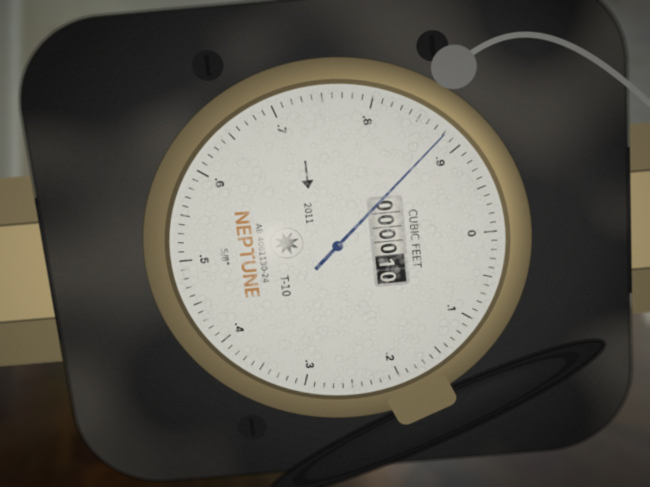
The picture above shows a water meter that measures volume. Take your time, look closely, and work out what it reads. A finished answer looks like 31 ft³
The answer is 9.88 ft³
